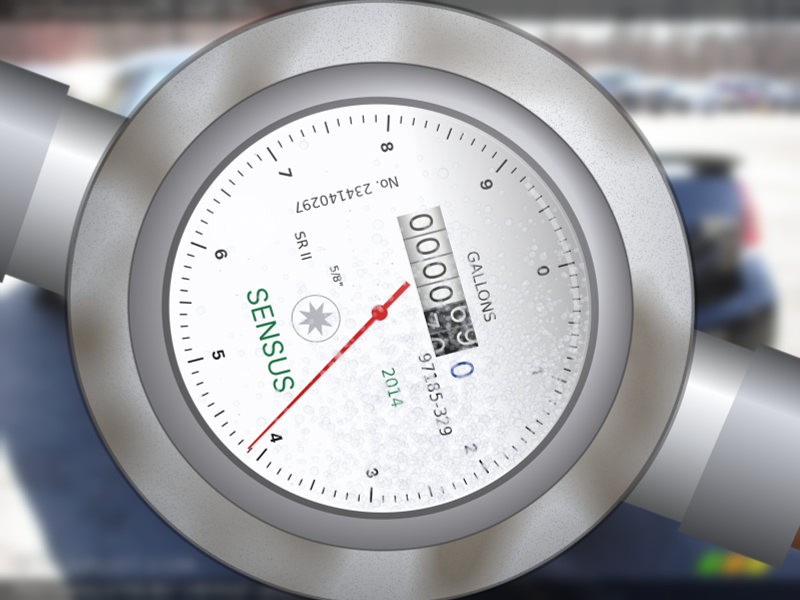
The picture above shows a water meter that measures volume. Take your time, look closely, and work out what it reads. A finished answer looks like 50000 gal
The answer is 694.1 gal
